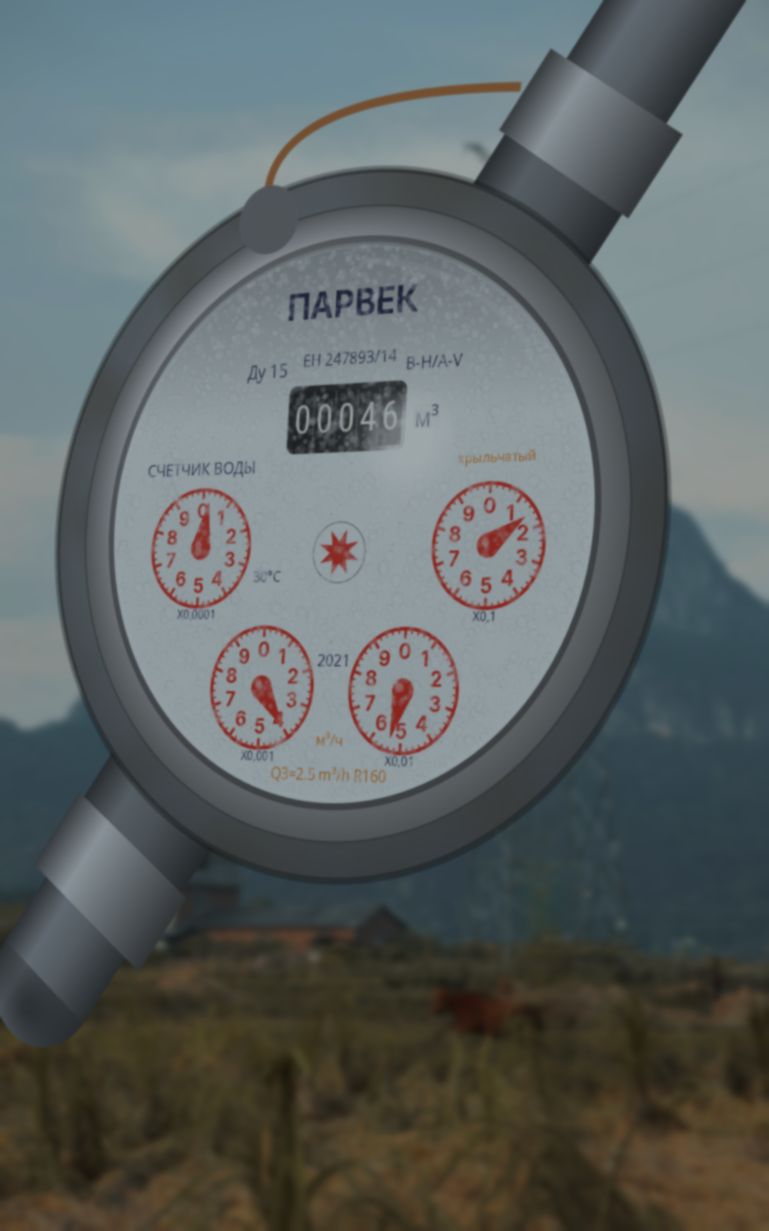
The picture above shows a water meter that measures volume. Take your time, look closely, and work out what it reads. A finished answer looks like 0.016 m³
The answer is 46.1540 m³
